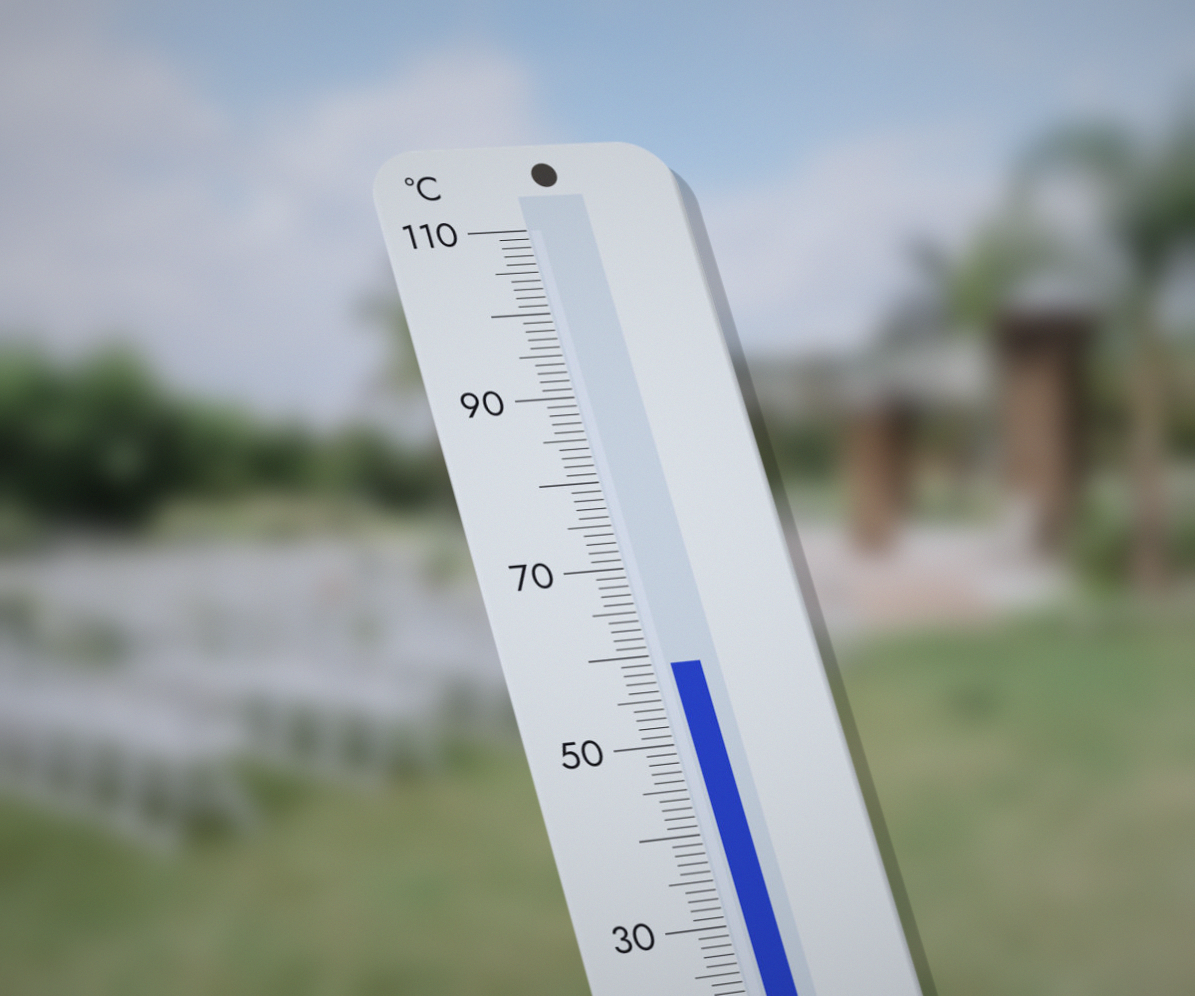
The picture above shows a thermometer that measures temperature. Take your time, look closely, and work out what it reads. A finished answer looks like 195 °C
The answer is 59 °C
